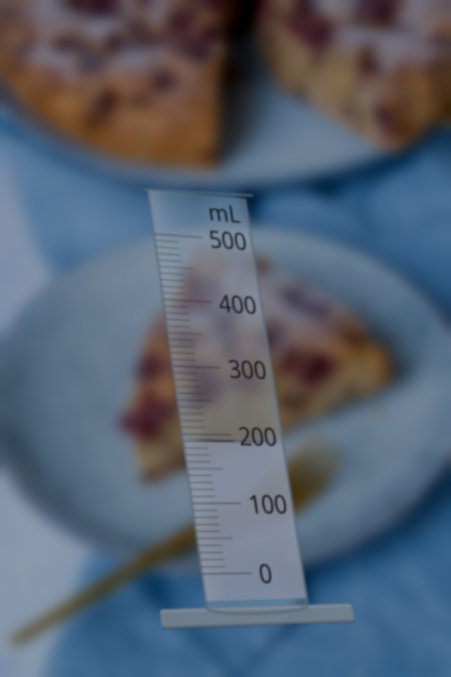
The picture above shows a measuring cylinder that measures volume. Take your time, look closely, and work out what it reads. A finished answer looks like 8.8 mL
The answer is 190 mL
